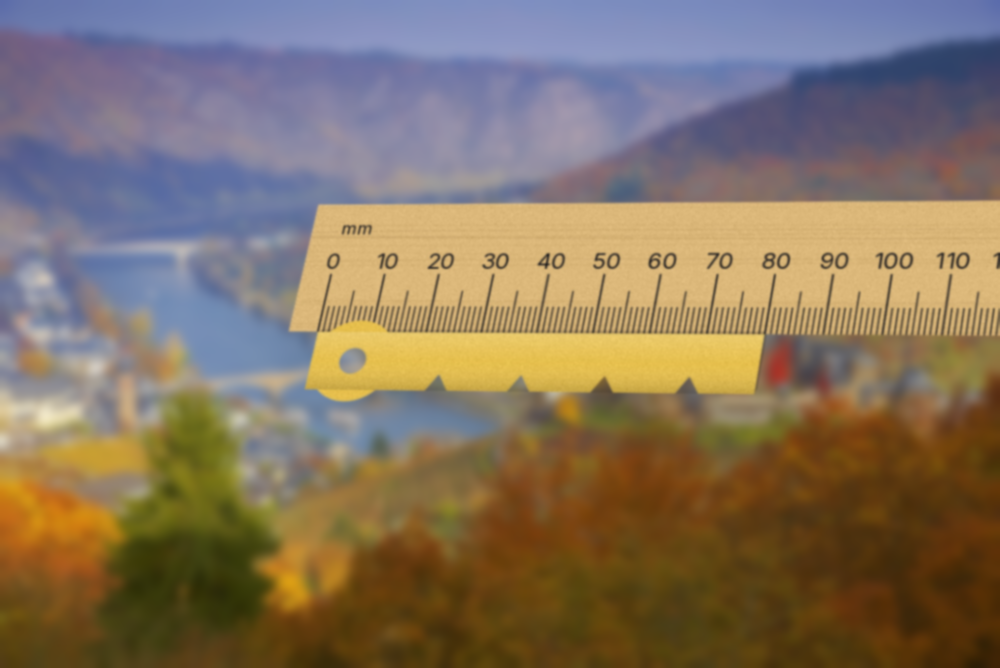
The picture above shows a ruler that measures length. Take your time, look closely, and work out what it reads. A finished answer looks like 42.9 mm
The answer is 80 mm
